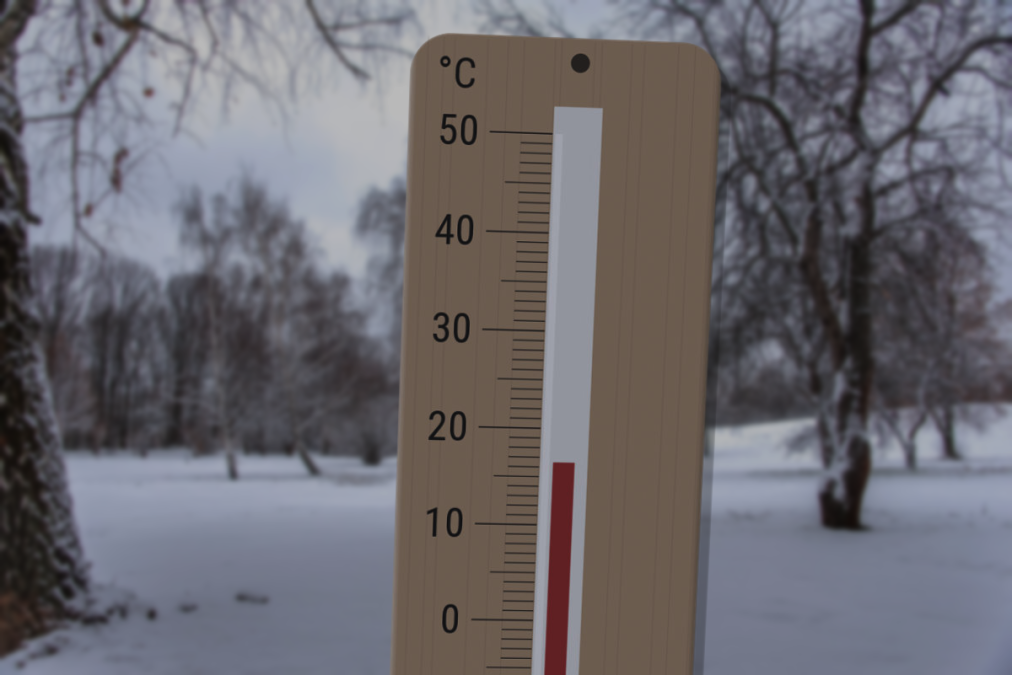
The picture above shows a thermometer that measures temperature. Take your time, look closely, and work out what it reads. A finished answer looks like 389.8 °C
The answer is 16.5 °C
